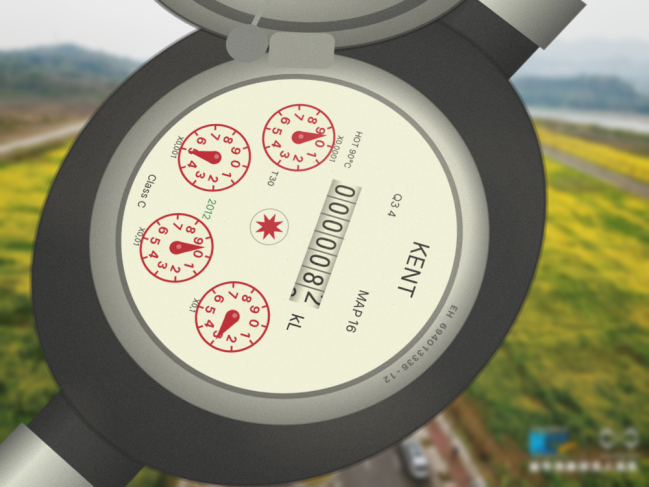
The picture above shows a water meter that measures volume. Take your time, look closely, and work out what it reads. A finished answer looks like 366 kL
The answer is 82.2949 kL
